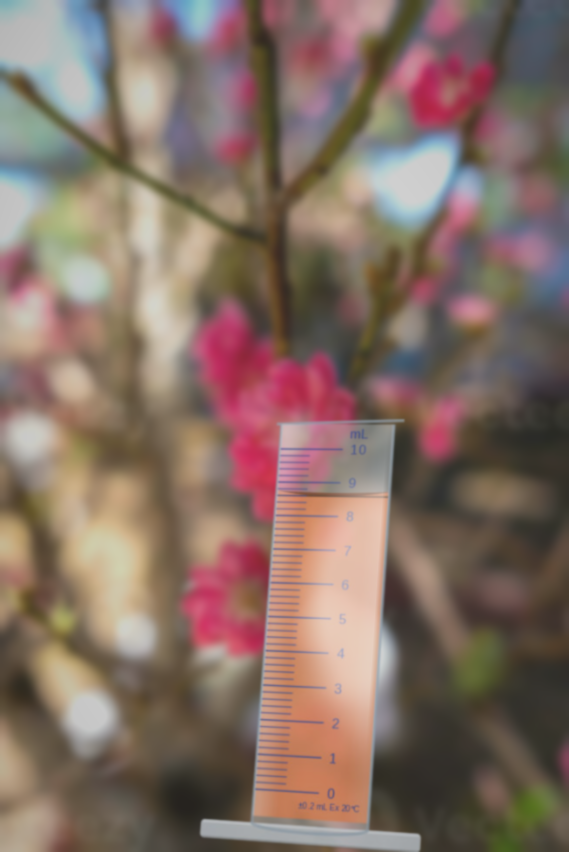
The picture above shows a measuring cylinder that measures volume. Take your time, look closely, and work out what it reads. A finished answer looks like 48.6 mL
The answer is 8.6 mL
